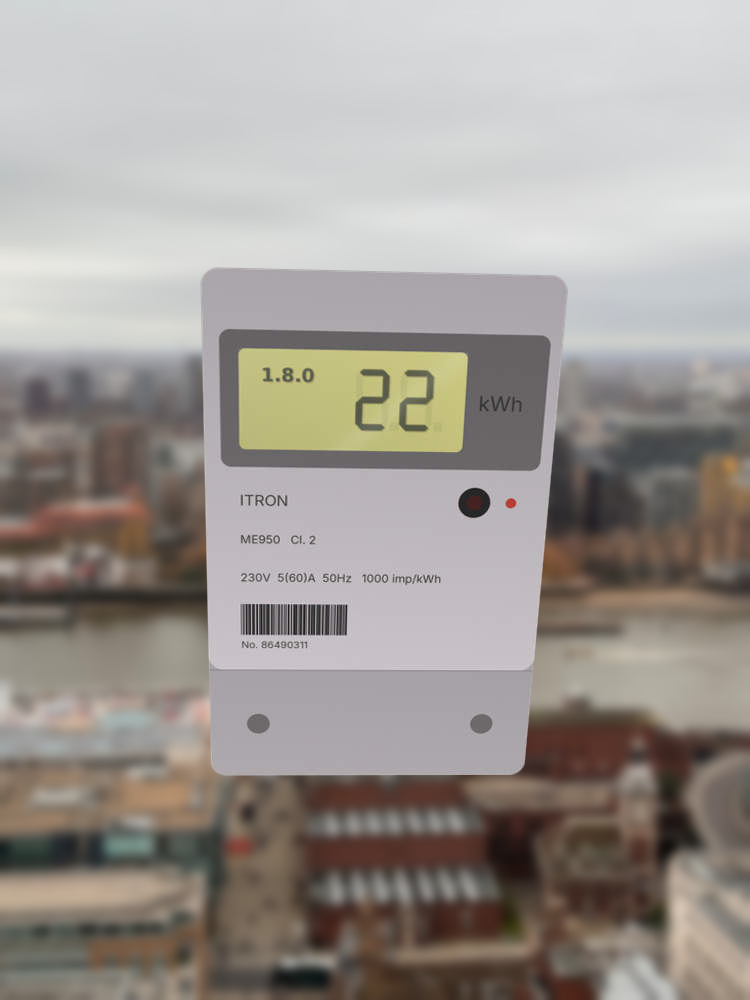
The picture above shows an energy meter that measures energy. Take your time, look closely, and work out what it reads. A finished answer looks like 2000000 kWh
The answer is 22 kWh
